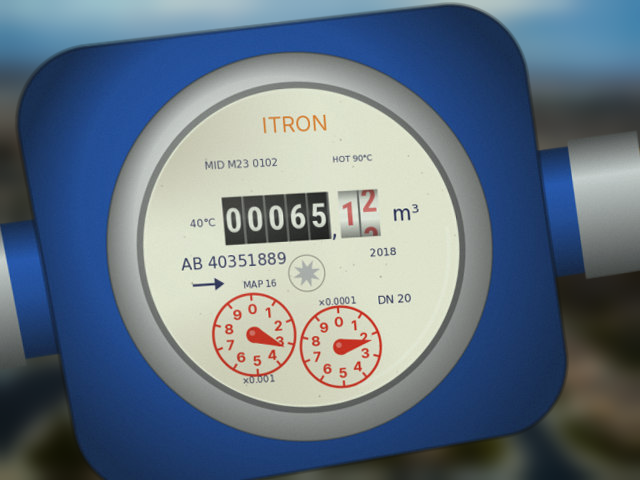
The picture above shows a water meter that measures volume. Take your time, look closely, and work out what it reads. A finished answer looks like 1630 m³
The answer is 65.1232 m³
